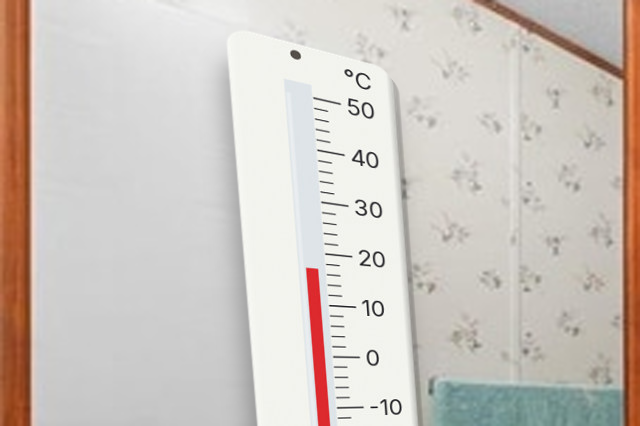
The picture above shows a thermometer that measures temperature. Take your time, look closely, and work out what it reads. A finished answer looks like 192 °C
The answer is 17 °C
